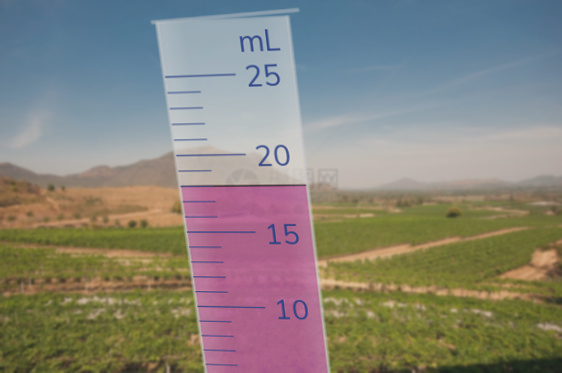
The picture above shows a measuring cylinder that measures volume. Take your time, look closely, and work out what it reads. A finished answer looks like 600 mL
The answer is 18 mL
